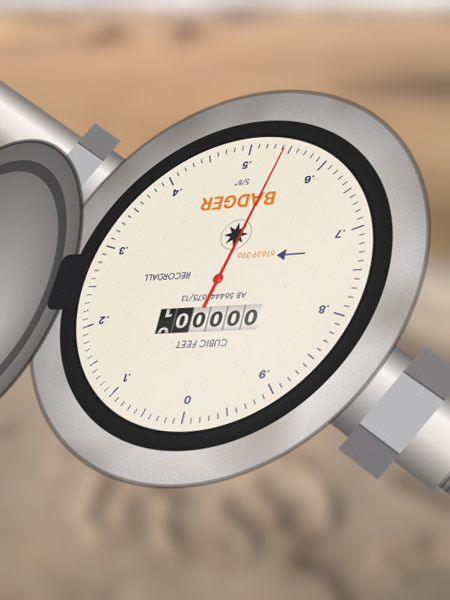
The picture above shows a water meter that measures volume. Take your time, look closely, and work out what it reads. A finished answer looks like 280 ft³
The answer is 0.54 ft³
